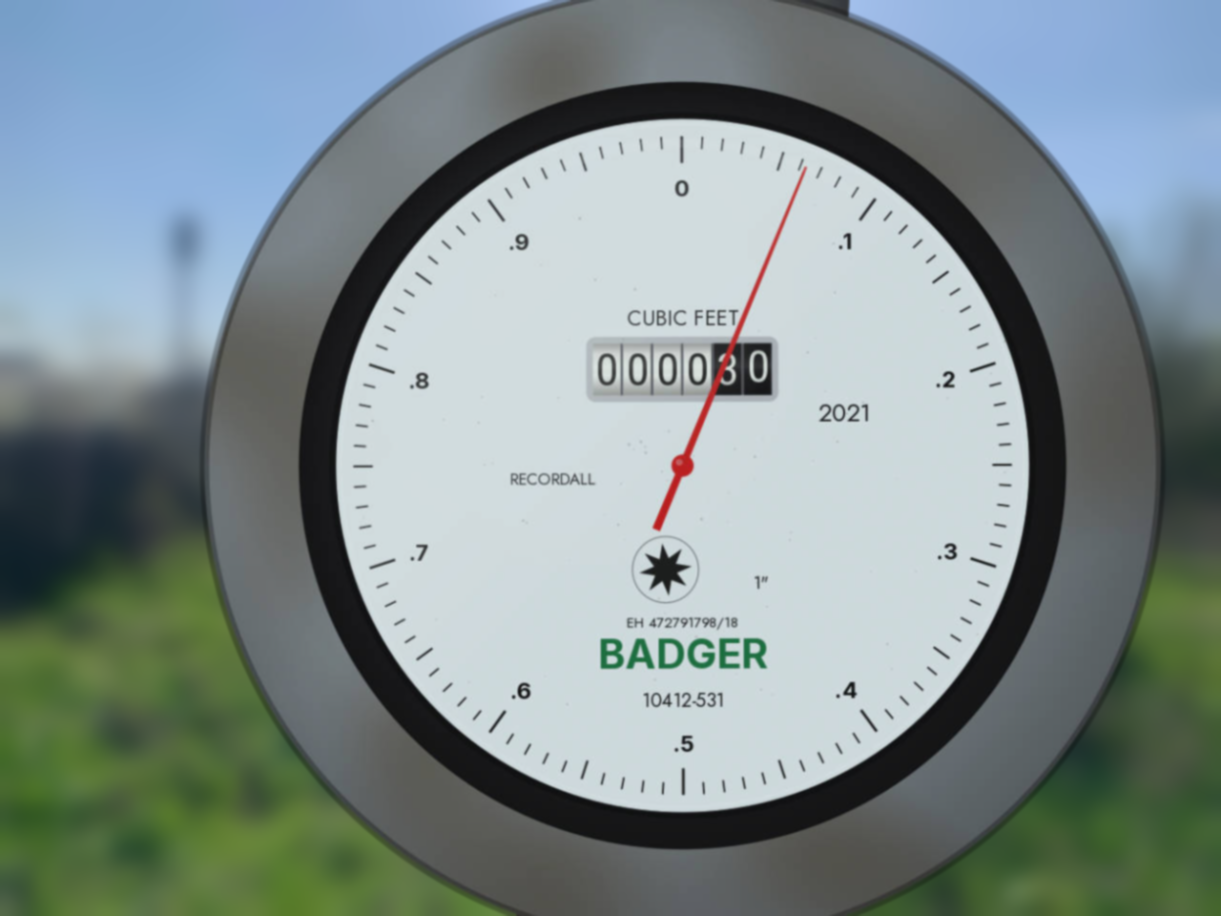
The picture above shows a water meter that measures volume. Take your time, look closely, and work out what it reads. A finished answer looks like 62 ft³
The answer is 30.06 ft³
